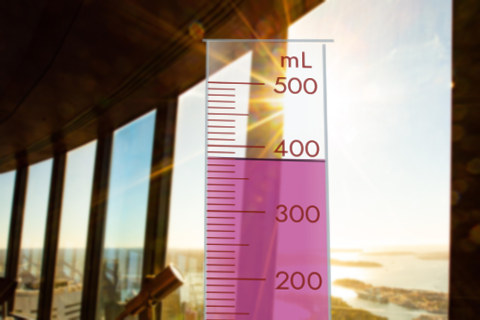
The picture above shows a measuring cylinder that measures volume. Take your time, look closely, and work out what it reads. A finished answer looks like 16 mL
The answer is 380 mL
